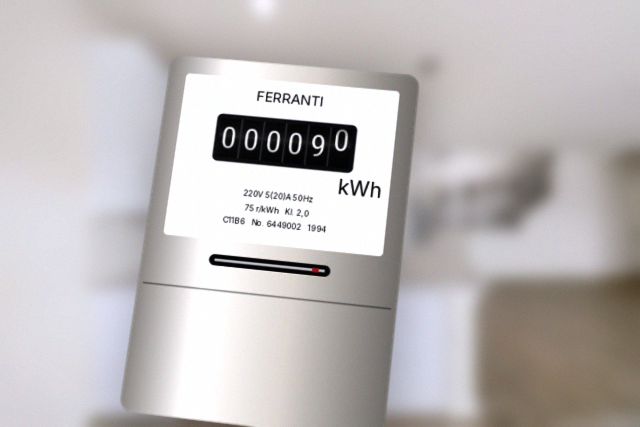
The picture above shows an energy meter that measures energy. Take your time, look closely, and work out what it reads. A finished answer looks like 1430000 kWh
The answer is 90 kWh
